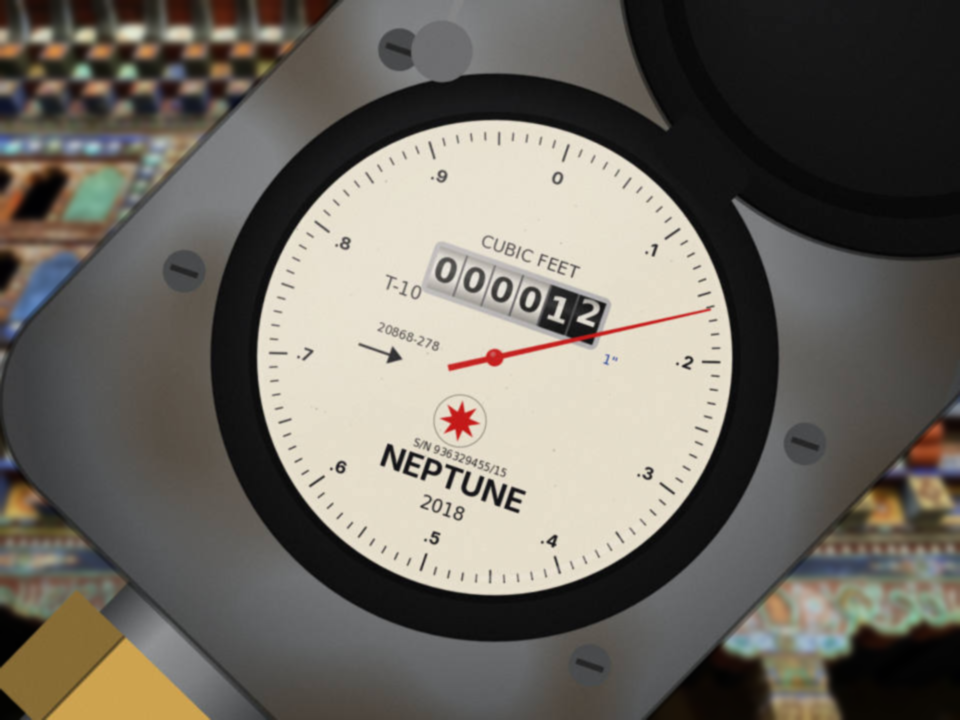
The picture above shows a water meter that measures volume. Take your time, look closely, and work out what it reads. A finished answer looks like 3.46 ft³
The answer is 12.16 ft³
